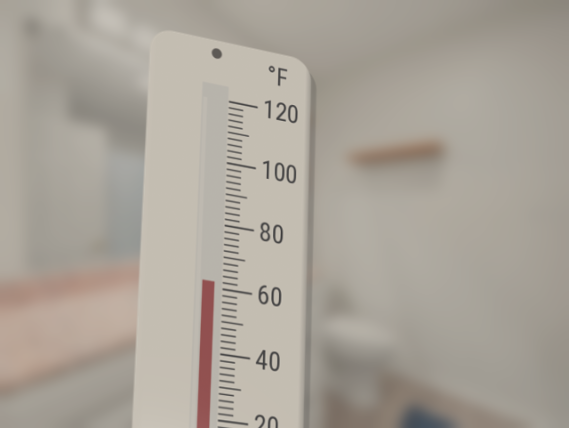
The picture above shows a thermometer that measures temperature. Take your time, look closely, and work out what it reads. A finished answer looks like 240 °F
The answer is 62 °F
